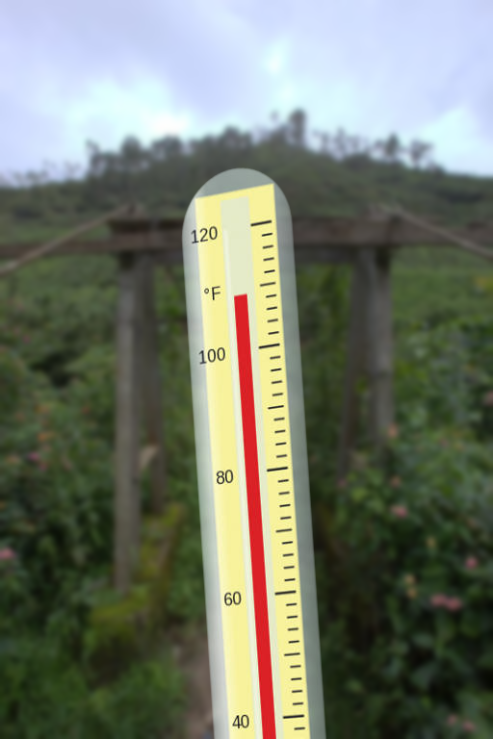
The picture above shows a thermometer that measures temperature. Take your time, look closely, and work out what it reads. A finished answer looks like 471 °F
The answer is 109 °F
